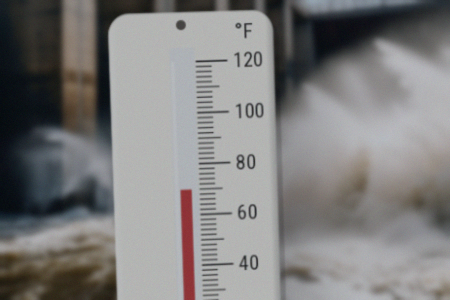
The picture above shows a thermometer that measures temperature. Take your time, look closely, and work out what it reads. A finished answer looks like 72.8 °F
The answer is 70 °F
